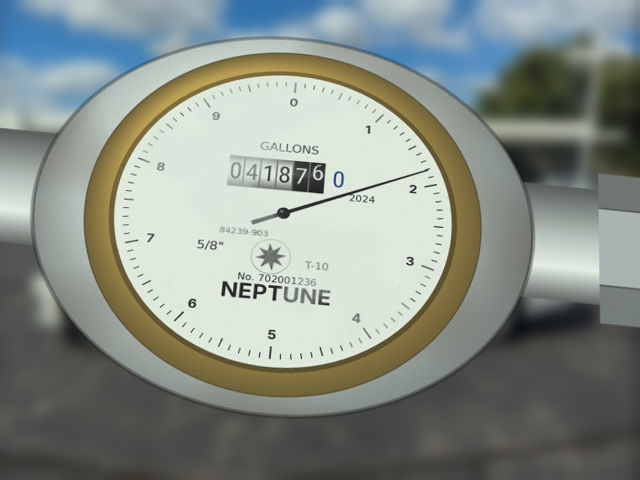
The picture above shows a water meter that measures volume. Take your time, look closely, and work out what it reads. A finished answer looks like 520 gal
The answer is 418761.8 gal
